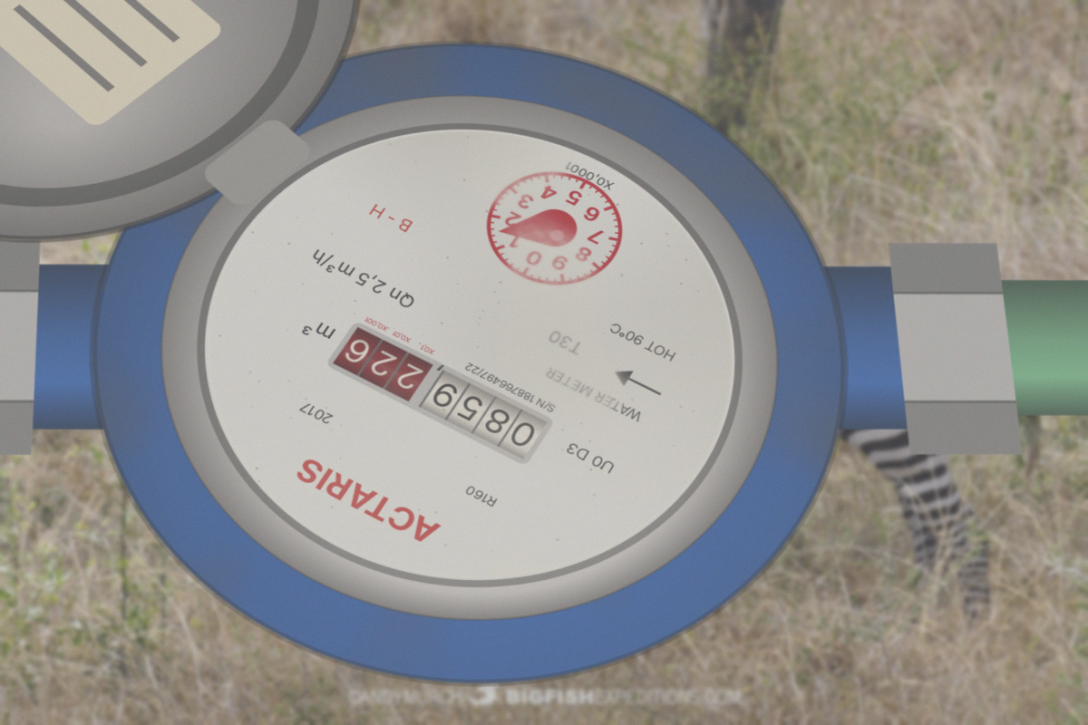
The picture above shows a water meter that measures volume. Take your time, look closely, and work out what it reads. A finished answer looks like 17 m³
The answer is 859.2261 m³
